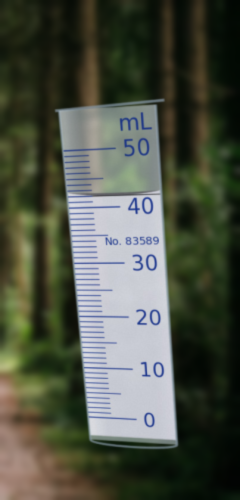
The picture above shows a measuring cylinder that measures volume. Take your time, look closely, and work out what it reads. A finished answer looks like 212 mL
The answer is 42 mL
